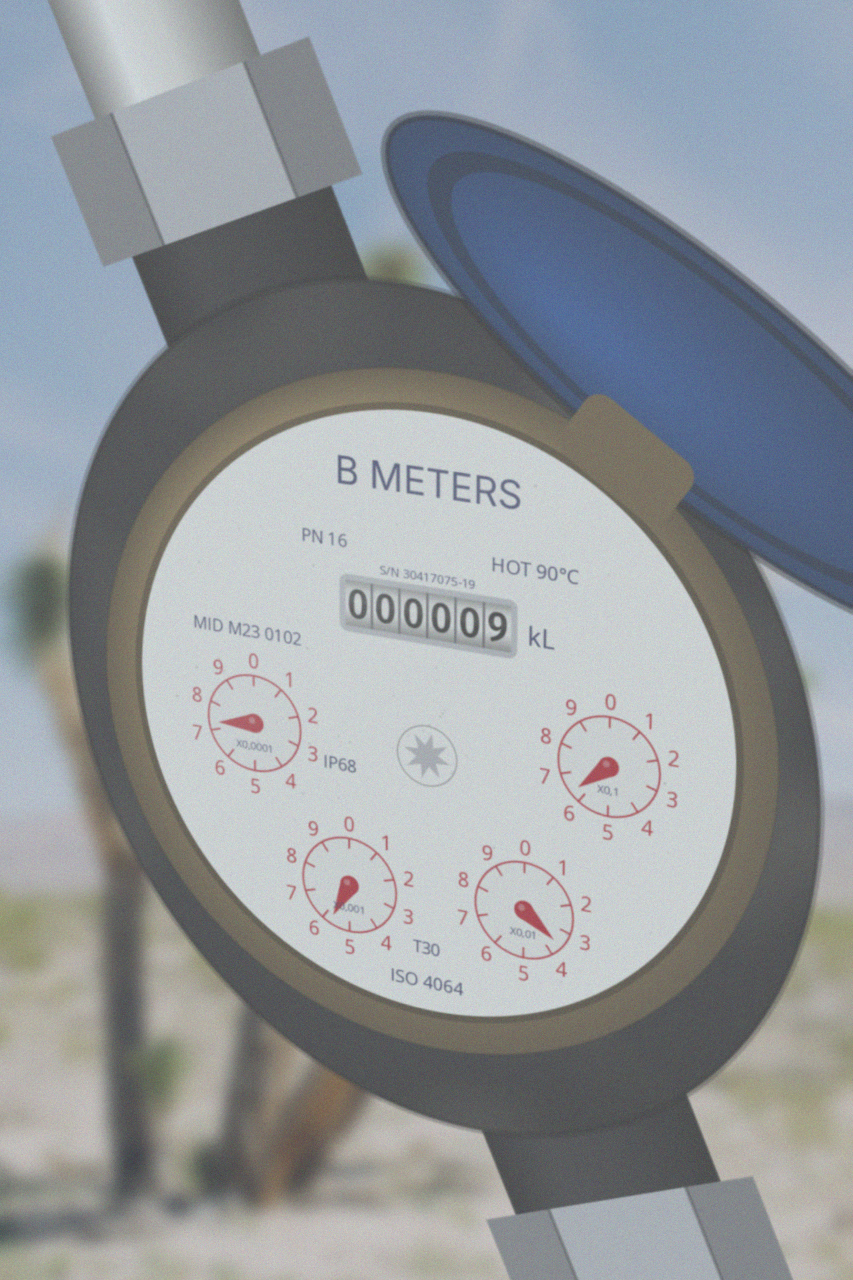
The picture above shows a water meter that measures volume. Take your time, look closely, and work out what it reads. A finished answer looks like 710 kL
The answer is 9.6357 kL
